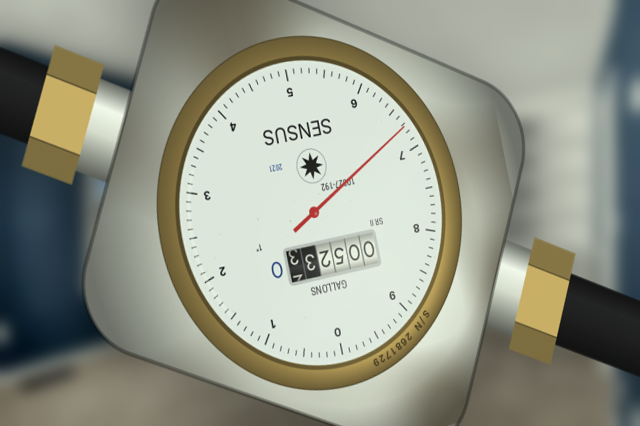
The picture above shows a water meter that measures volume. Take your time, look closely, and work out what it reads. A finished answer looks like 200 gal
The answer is 52326.7 gal
